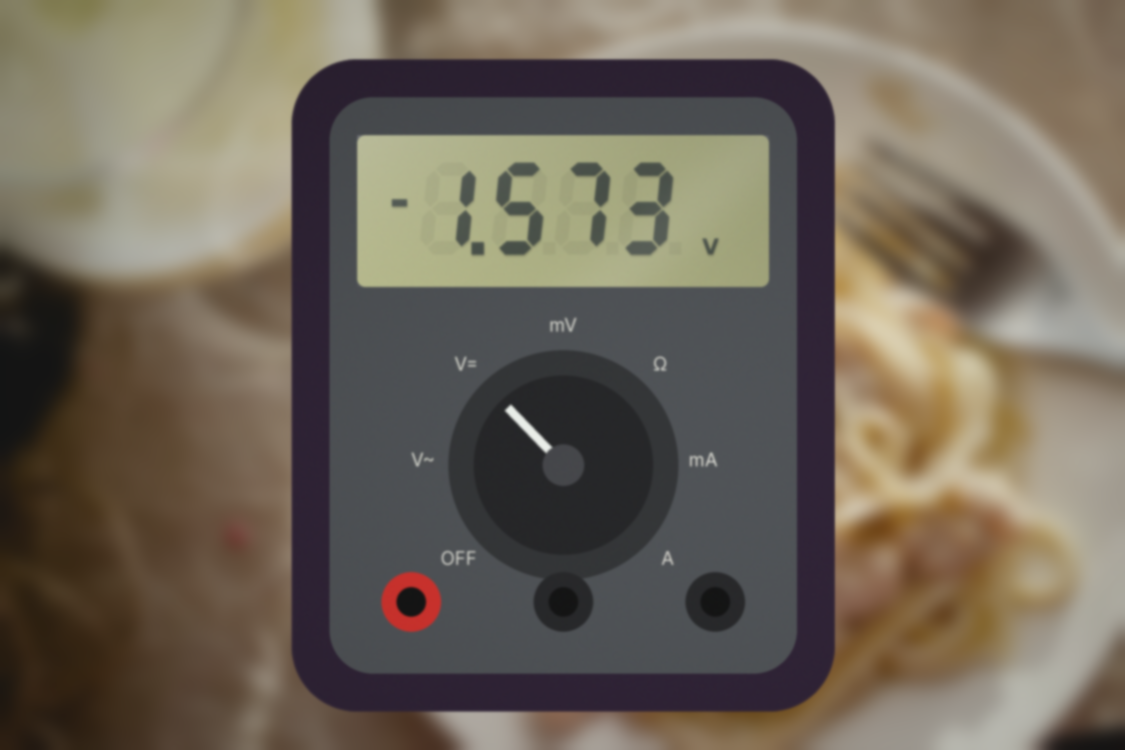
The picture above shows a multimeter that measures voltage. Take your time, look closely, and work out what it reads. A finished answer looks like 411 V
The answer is -1.573 V
